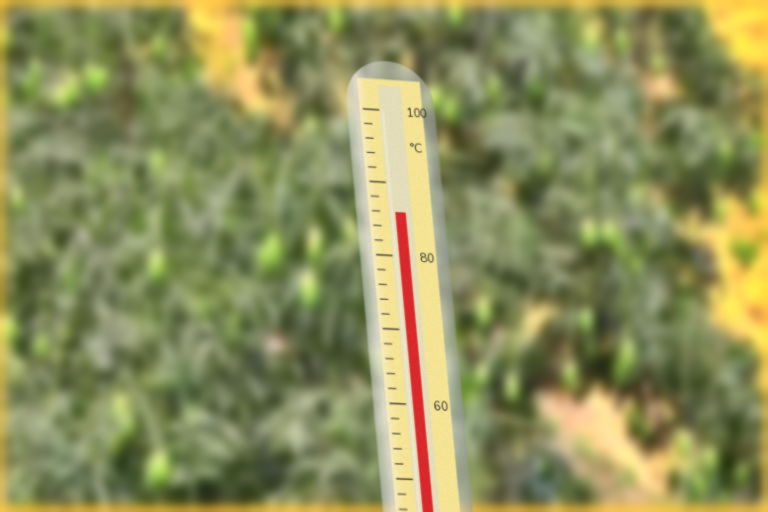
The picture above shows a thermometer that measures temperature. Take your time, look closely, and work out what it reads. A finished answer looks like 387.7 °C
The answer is 86 °C
